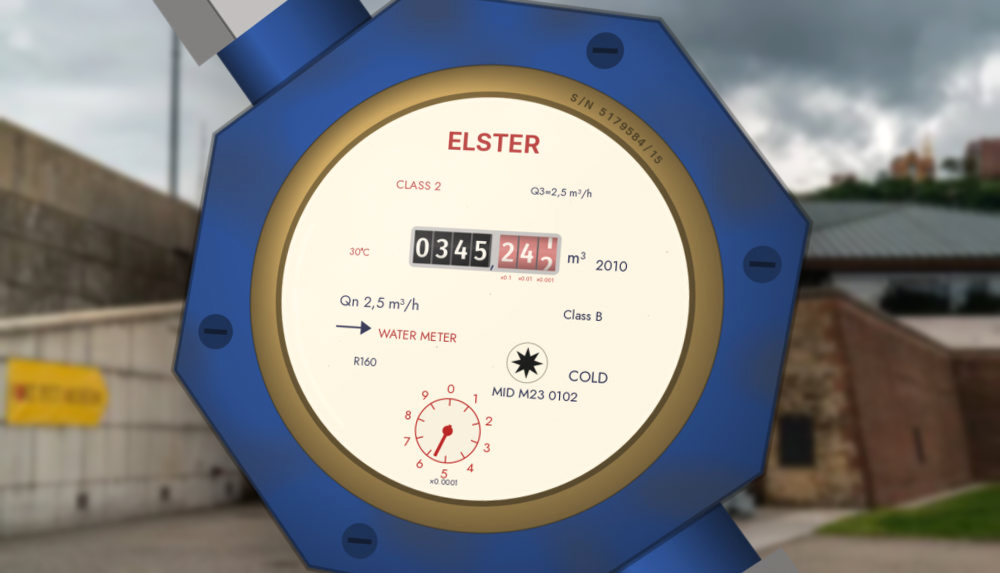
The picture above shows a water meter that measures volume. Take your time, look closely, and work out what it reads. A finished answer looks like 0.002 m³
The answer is 345.2415 m³
